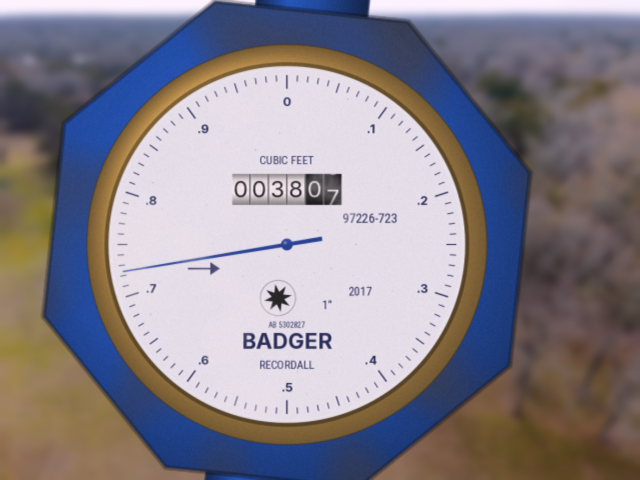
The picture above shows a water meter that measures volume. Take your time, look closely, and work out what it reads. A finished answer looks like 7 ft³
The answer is 3806.72 ft³
